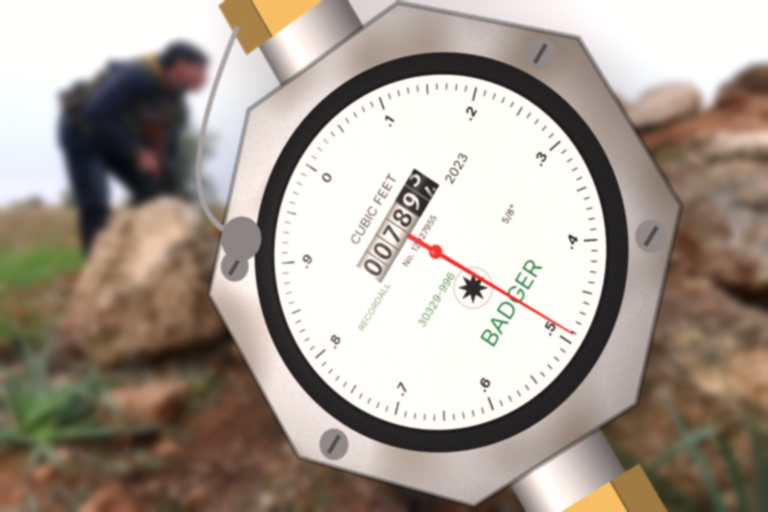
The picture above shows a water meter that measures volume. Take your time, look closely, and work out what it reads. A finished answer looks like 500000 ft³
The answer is 7893.49 ft³
